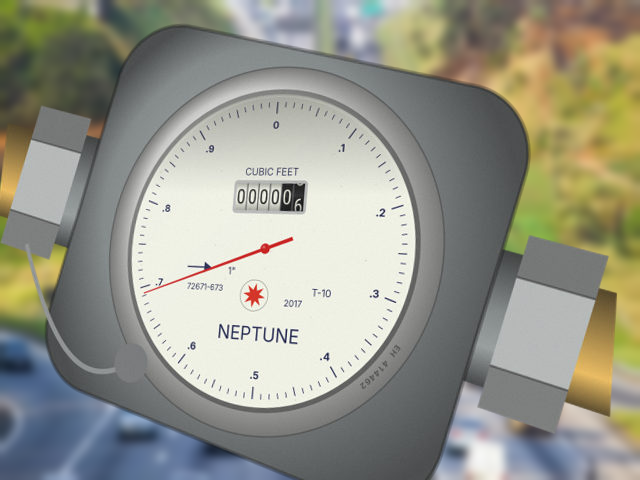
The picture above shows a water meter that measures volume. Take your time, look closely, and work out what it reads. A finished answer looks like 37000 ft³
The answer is 5.69 ft³
